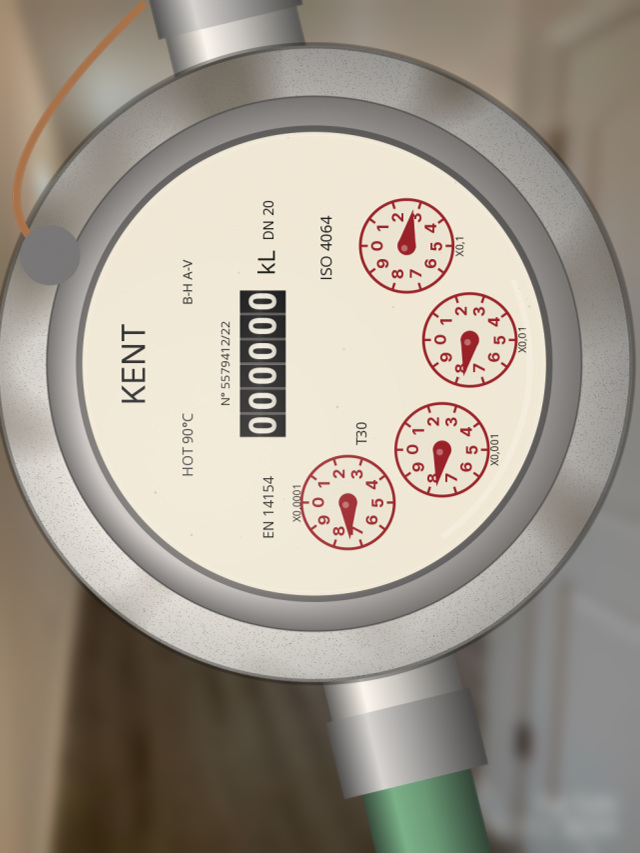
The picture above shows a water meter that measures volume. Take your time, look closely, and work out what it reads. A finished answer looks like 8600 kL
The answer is 0.2777 kL
